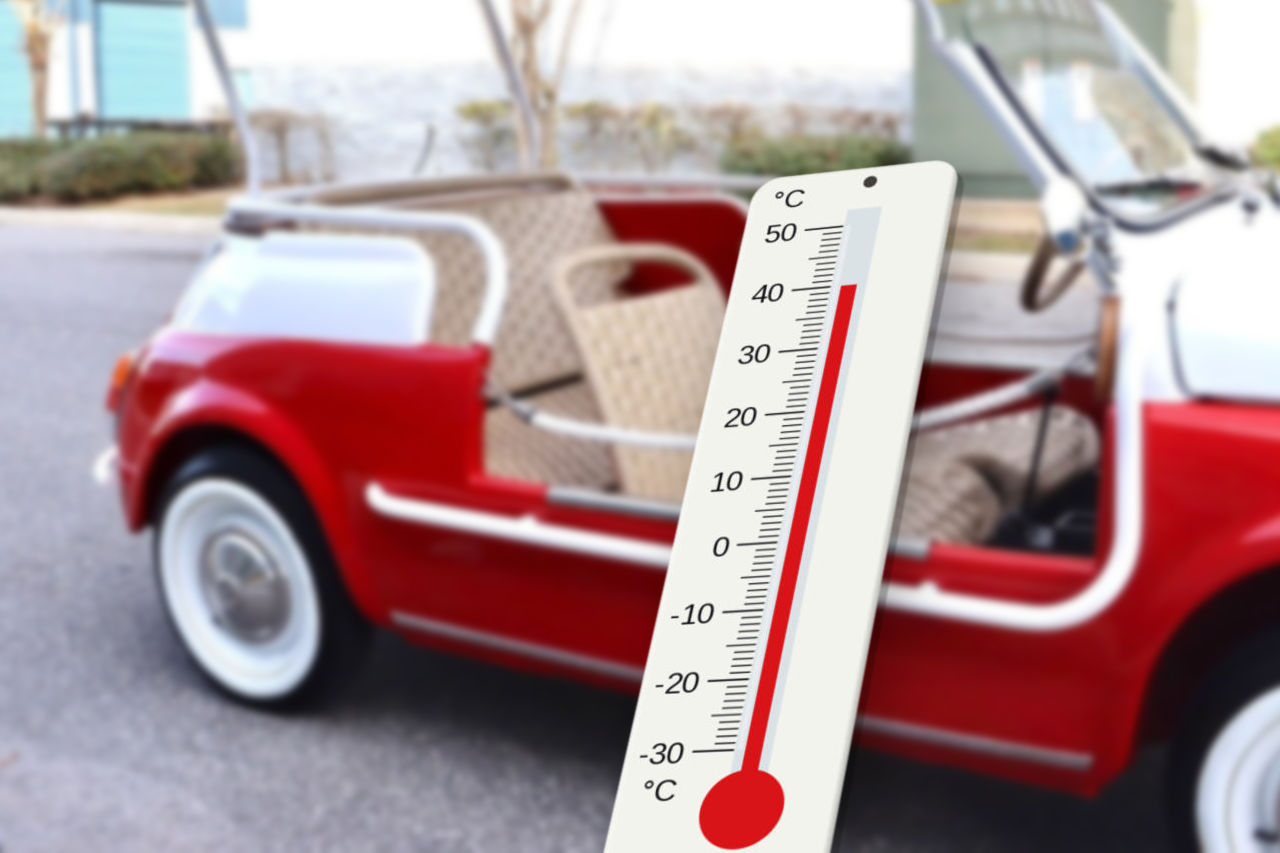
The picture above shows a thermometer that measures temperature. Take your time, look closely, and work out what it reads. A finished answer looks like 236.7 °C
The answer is 40 °C
